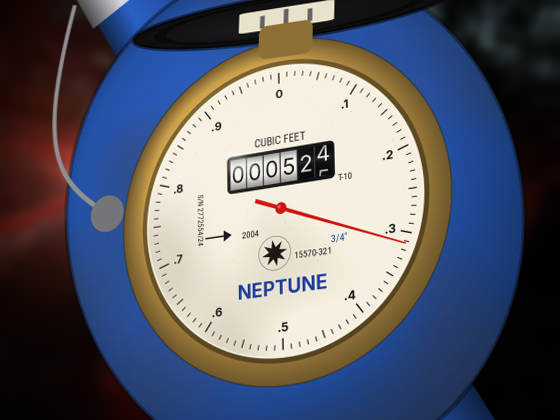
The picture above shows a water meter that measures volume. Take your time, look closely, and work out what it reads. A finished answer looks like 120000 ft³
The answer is 524.31 ft³
